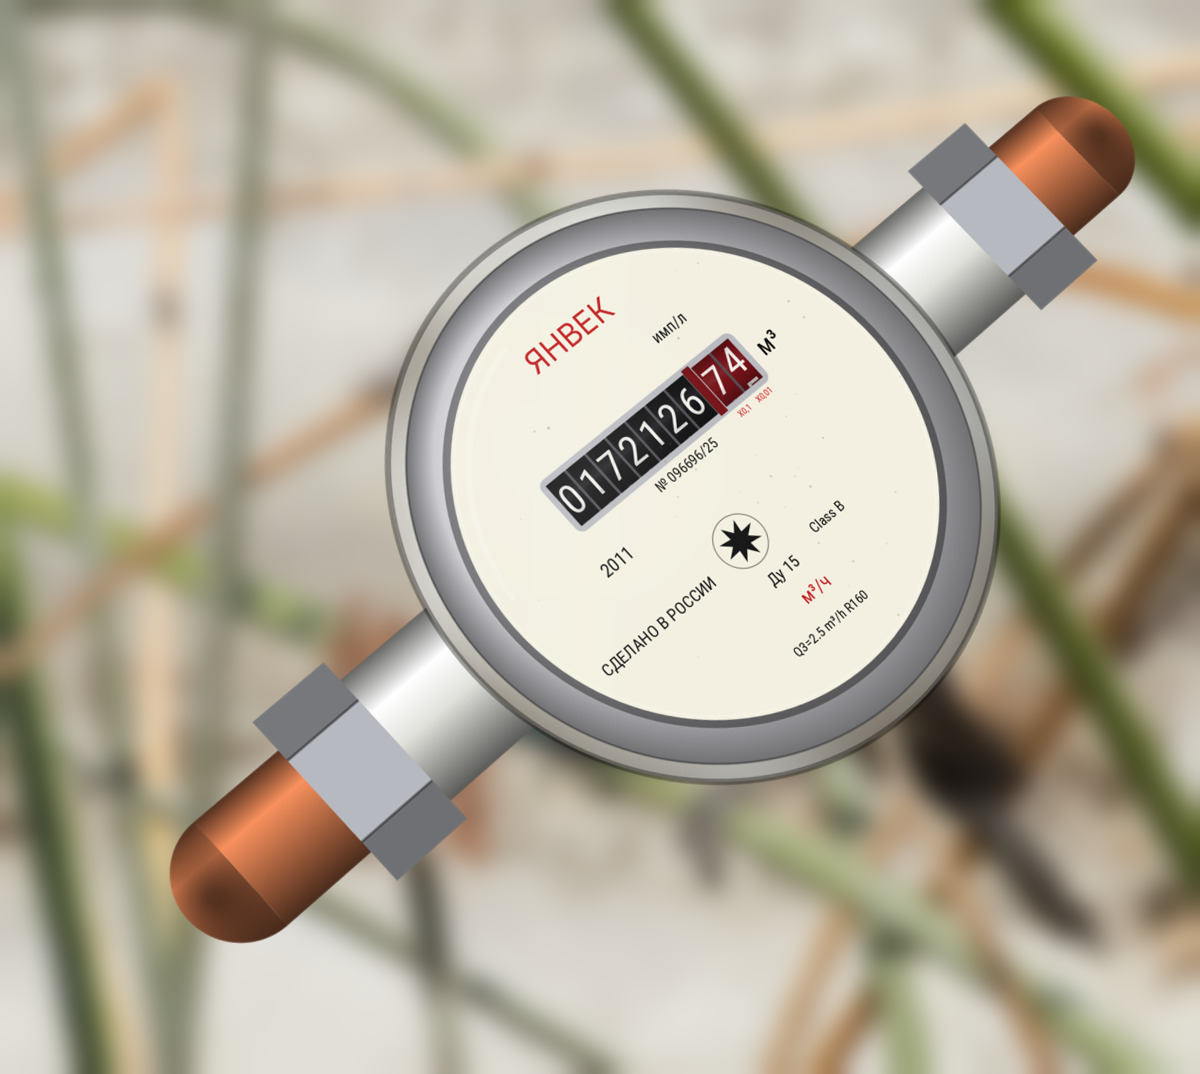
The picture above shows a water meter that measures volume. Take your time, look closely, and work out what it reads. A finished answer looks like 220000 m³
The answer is 172126.74 m³
